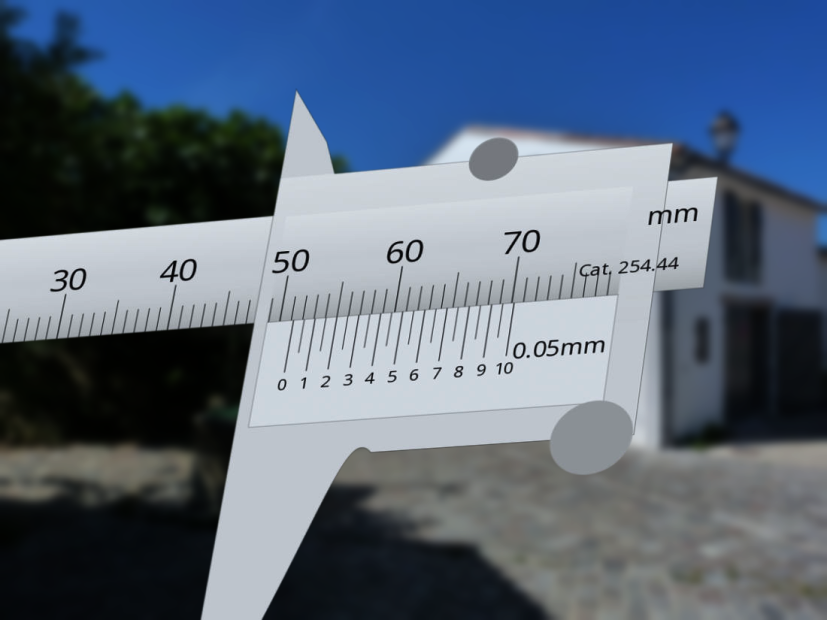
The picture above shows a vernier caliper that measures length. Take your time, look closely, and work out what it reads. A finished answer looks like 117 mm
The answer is 51.2 mm
